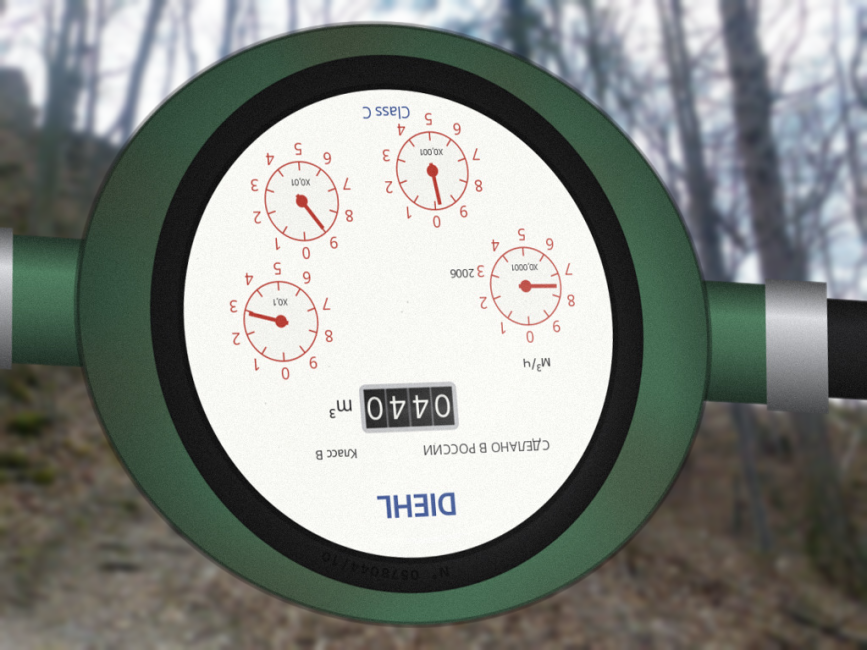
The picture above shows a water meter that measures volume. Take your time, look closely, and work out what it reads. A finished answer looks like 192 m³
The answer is 440.2897 m³
